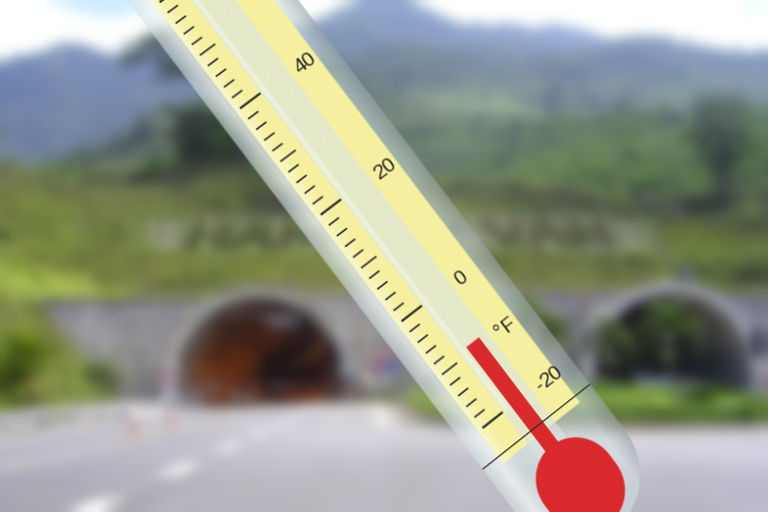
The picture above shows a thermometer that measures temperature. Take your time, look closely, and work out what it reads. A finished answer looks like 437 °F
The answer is -9 °F
